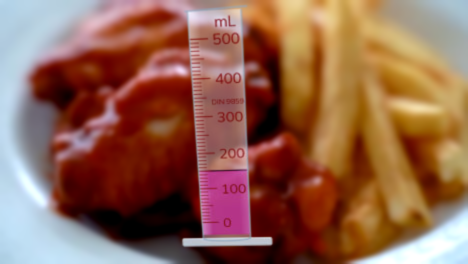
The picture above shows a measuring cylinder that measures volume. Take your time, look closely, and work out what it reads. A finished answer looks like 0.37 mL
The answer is 150 mL
